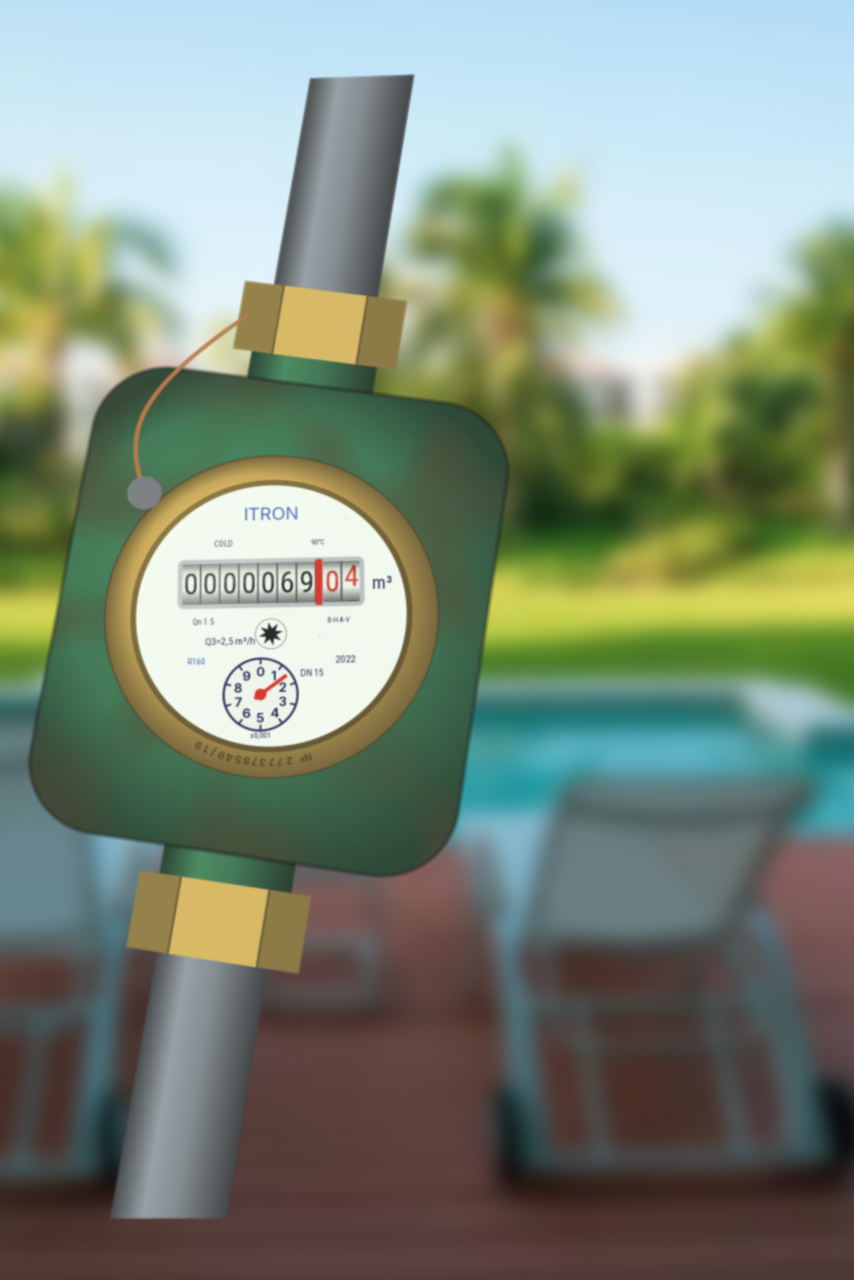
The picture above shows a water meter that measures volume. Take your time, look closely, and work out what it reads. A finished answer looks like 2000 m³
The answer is 69.041 m³
